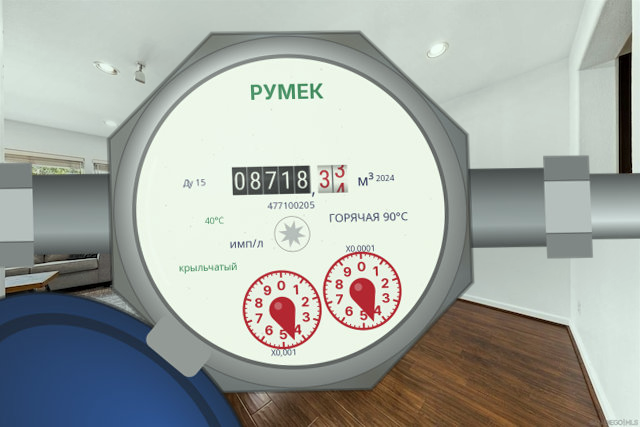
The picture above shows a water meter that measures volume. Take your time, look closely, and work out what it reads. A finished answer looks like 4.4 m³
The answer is 8718.3344 m³
